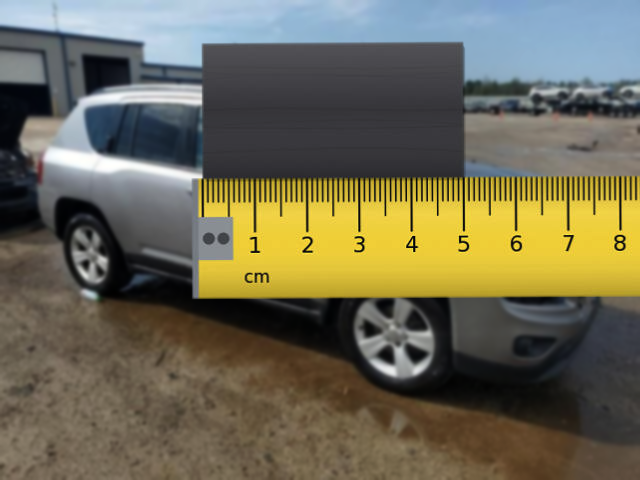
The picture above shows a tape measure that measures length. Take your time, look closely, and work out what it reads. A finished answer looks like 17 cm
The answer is 5 cm
